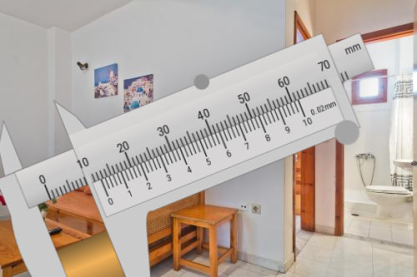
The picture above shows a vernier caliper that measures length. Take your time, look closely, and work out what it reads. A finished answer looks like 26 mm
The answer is 12.5 mm
